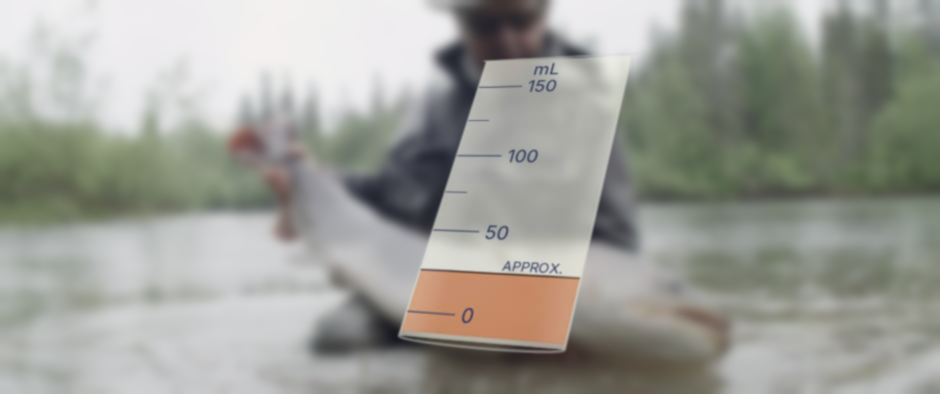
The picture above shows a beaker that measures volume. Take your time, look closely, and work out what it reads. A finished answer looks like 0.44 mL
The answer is 25 mL
